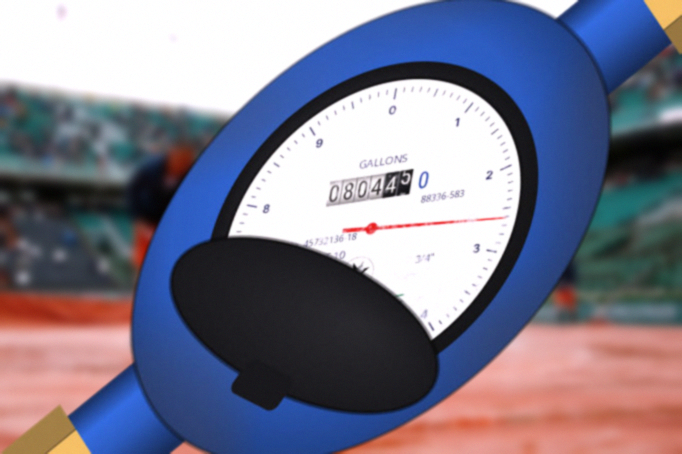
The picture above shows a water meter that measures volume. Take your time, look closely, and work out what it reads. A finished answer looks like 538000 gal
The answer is 804452.6 gal
